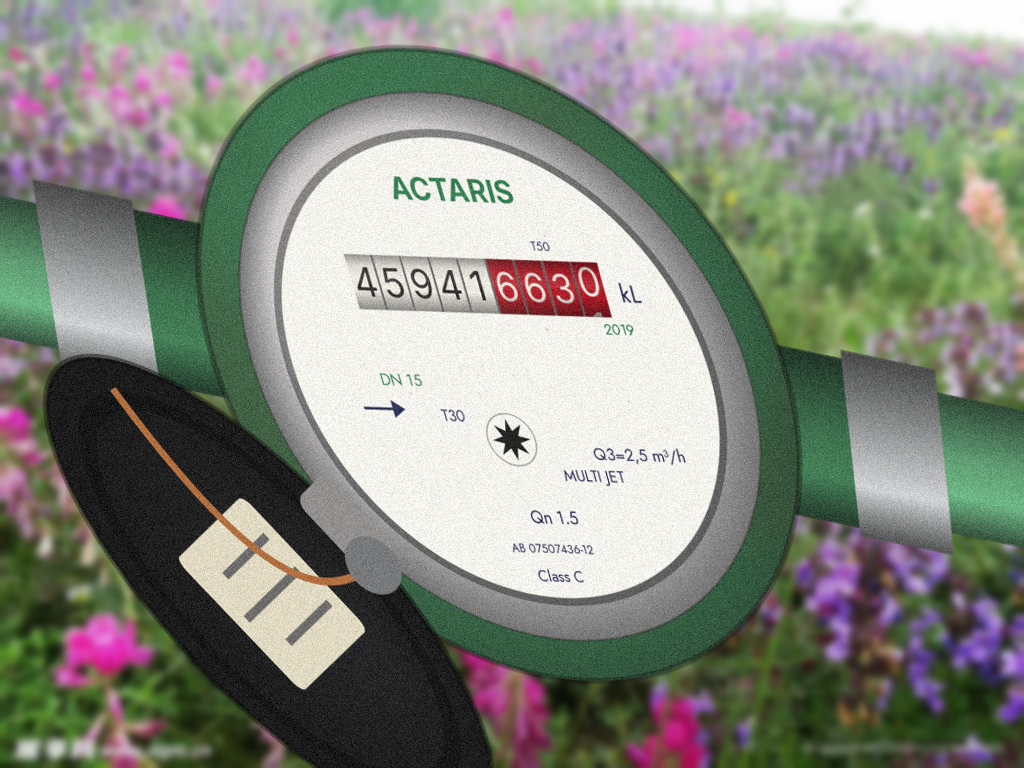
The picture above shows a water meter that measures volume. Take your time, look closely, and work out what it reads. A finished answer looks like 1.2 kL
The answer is 45941.6630 kL
